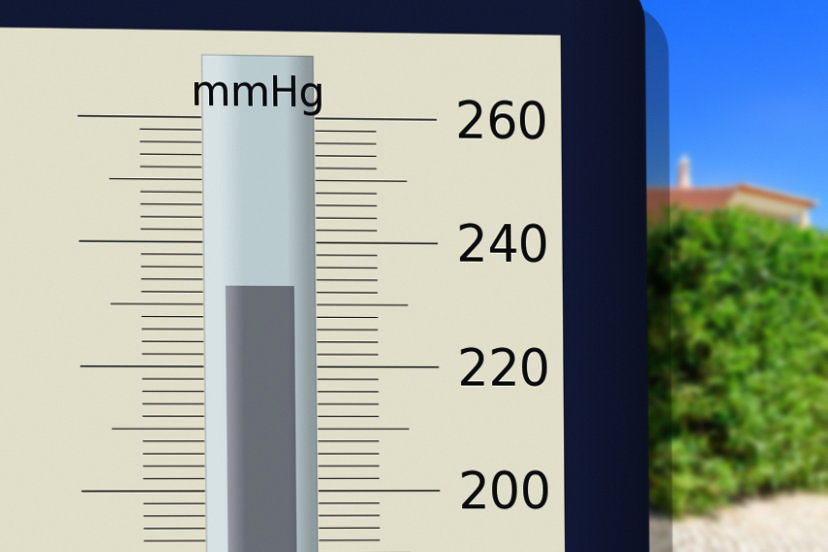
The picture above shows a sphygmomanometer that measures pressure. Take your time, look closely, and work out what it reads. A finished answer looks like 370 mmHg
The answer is 233 mmHg
